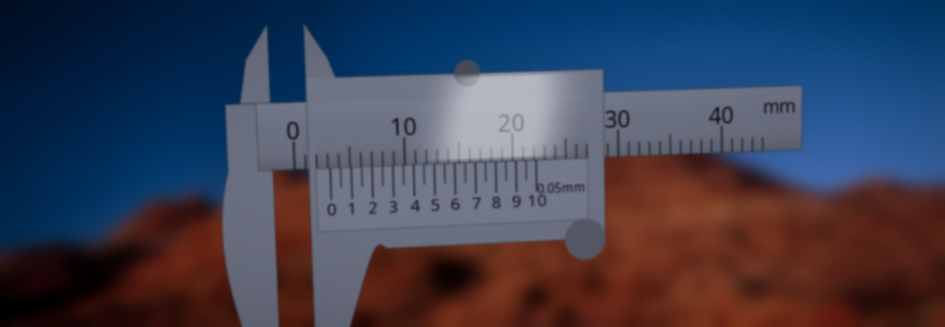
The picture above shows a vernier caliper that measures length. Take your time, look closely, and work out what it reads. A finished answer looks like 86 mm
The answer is 3.2 mm
